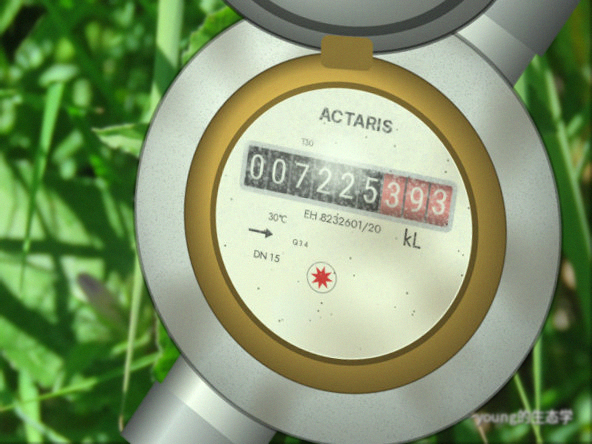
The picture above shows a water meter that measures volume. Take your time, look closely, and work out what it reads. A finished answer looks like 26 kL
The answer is 7225.393 kL
